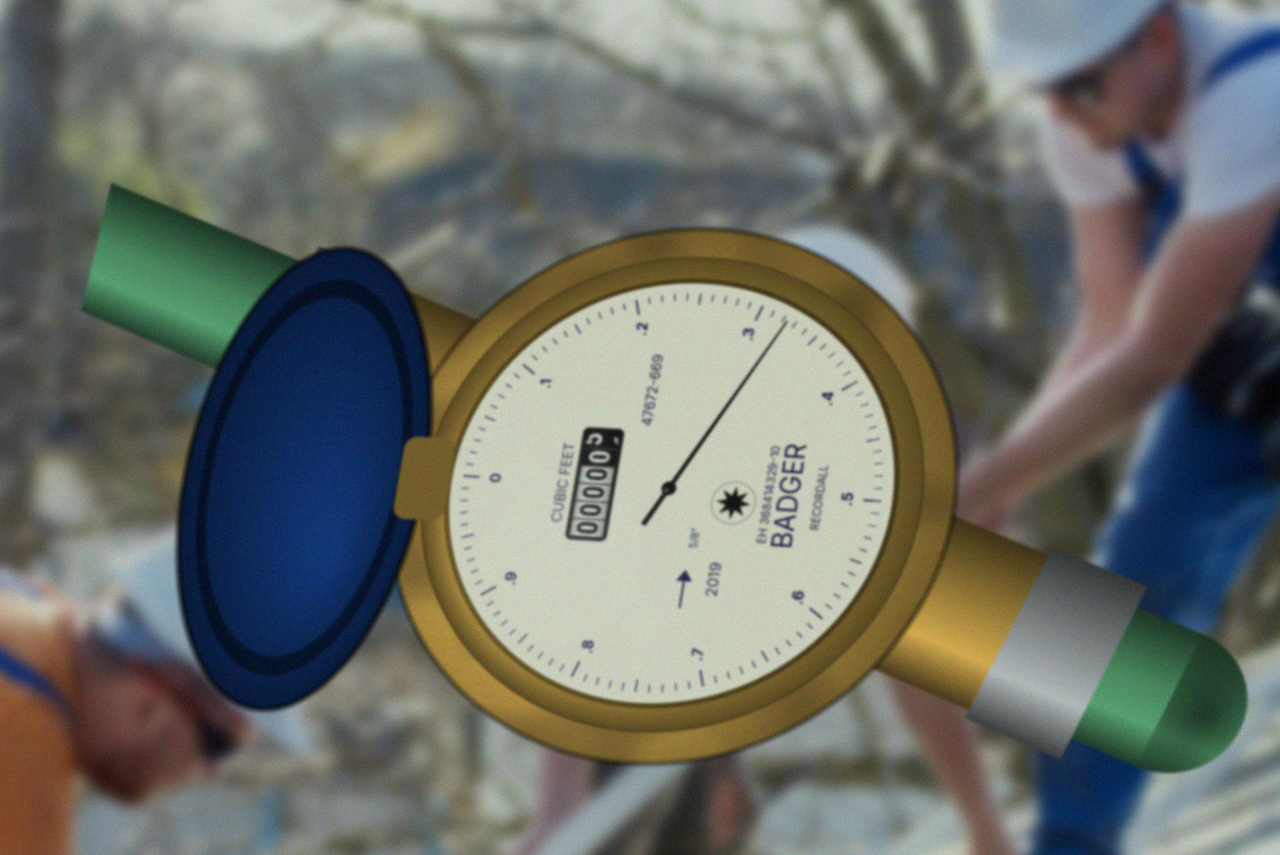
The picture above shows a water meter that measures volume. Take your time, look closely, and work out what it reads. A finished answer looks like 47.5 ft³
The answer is 5.32 ft³
